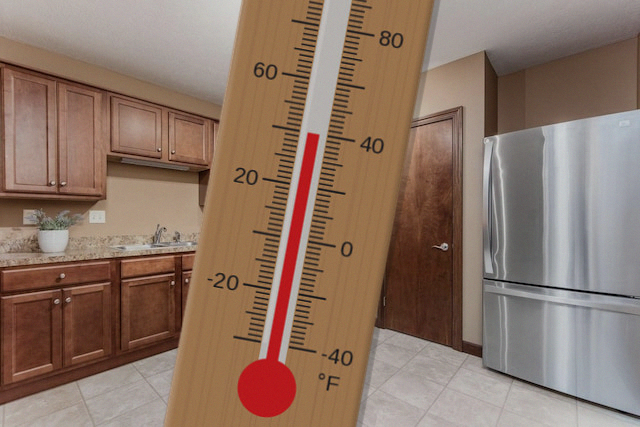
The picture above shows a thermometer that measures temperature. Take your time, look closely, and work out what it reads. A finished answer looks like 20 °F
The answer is 40 °F
